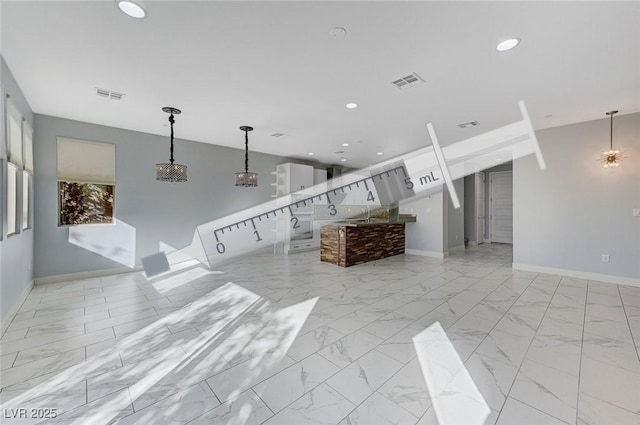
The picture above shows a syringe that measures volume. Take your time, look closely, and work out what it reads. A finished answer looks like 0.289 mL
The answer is 4.2 mL
